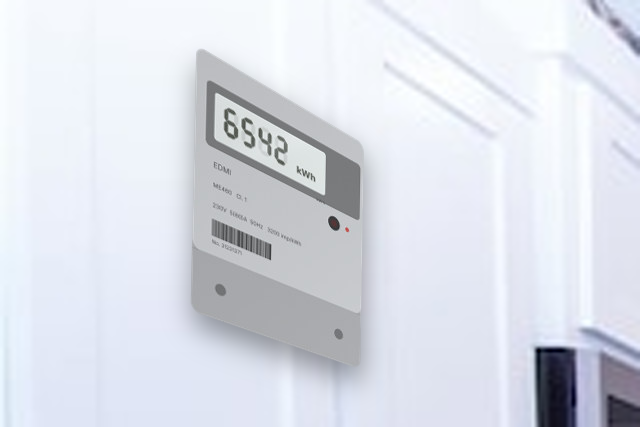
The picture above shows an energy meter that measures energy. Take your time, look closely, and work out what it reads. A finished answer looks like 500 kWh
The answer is 6542 kWh
